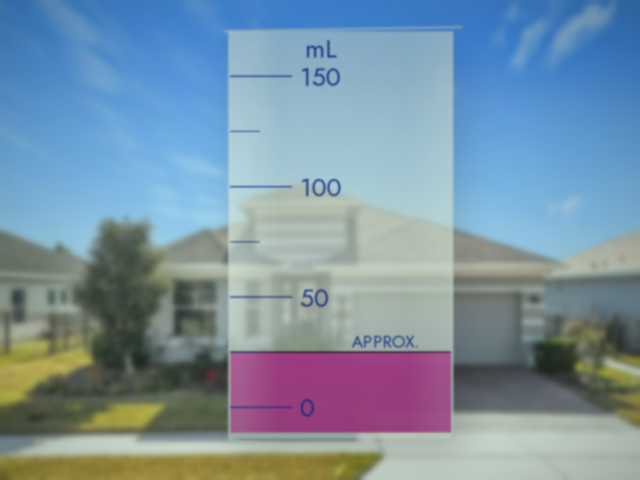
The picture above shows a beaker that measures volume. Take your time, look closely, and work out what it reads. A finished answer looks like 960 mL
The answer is 25 mL
